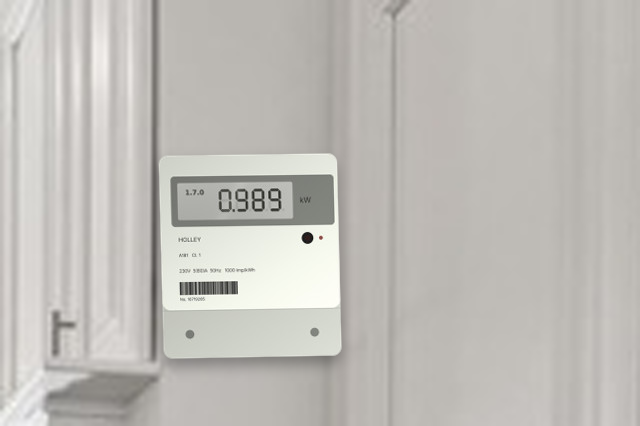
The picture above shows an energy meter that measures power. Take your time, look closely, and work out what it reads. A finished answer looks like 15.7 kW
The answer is 0.989 kW
